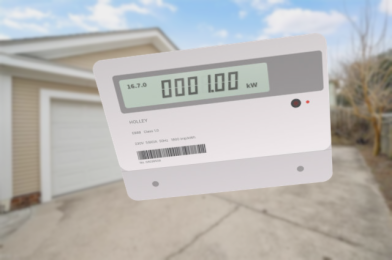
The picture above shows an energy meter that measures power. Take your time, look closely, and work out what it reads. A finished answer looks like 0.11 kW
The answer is 1.00 kW
